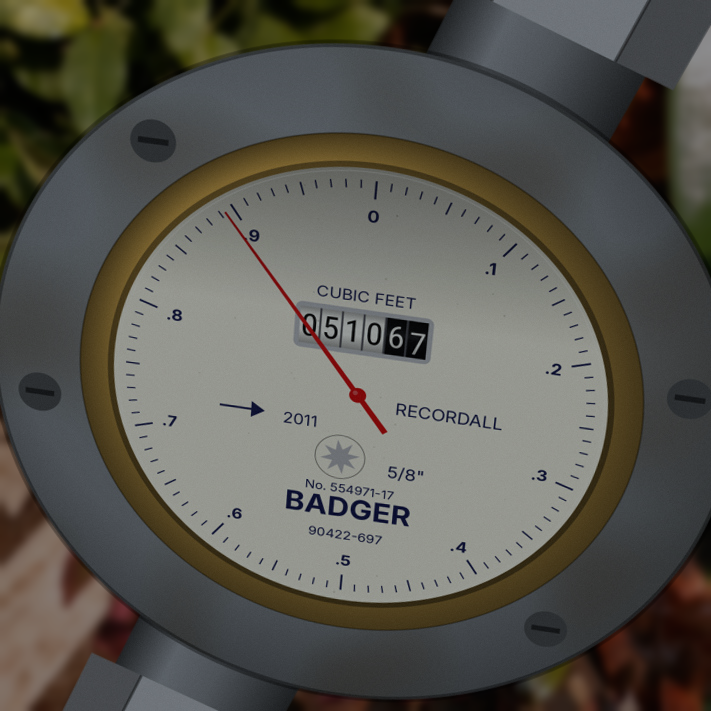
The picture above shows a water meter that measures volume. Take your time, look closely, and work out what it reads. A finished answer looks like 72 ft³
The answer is 51066.89 ft³
